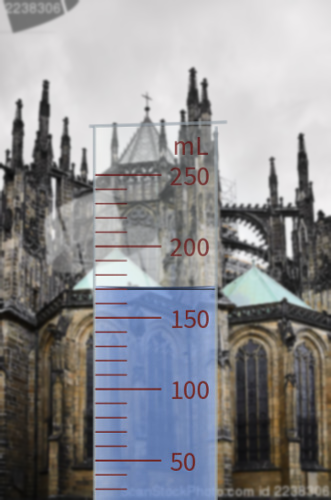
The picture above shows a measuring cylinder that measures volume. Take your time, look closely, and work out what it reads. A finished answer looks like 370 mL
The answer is 170 mL
